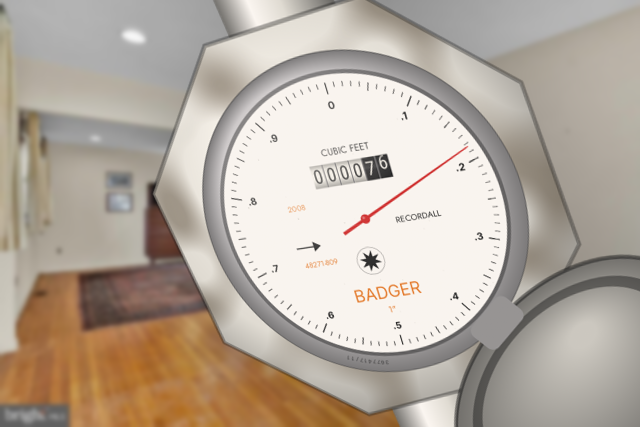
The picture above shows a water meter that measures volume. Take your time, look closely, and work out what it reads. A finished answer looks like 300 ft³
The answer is 76.18 ft³
